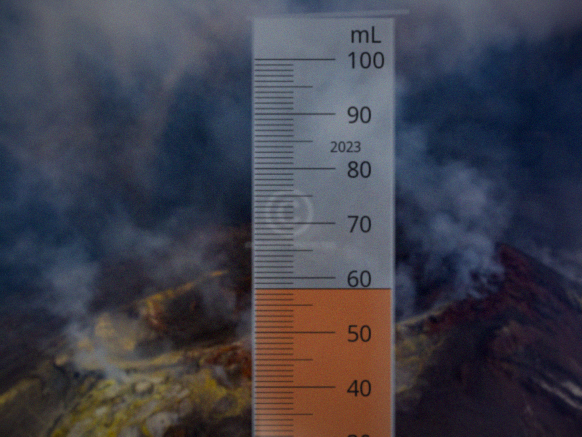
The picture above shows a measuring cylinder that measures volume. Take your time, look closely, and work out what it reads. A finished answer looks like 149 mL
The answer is 58 mL
